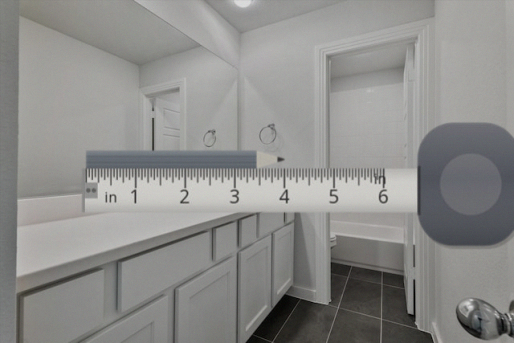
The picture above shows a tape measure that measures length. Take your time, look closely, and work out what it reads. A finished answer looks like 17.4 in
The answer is 4 in
